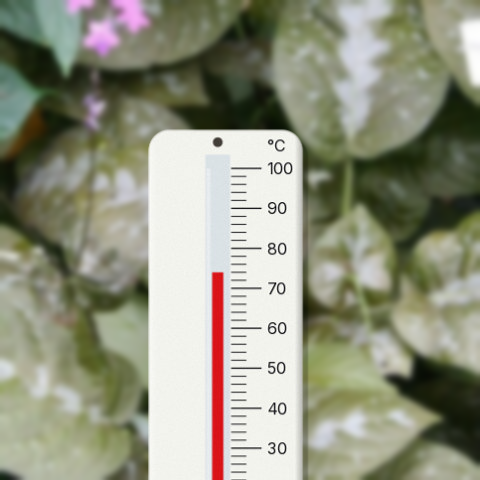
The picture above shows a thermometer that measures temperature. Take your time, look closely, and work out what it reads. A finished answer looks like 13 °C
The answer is 74 °C
